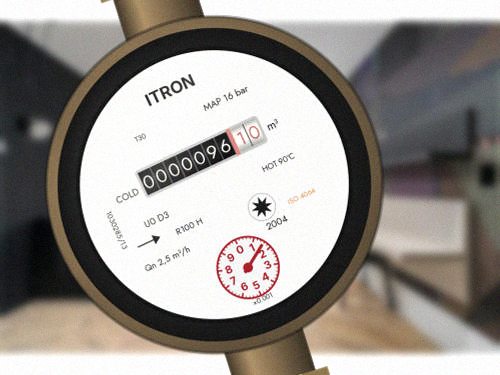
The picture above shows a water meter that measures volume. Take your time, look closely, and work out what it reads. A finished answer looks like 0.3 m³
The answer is 96.101 m³
